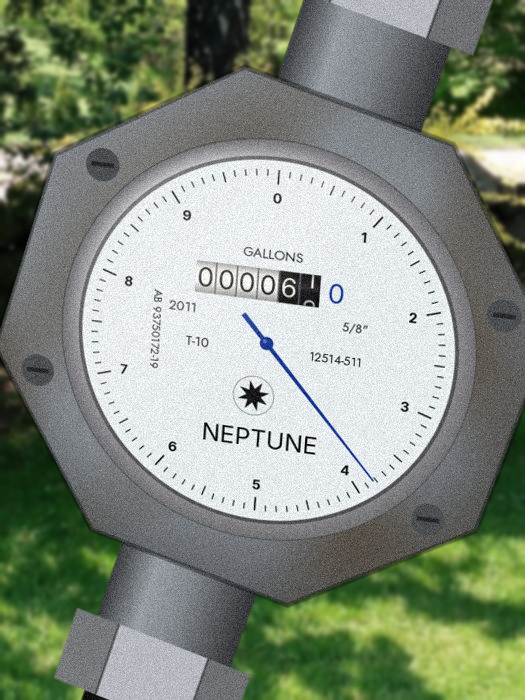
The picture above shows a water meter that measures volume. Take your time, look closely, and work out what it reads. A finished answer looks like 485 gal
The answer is 613.8 gal
